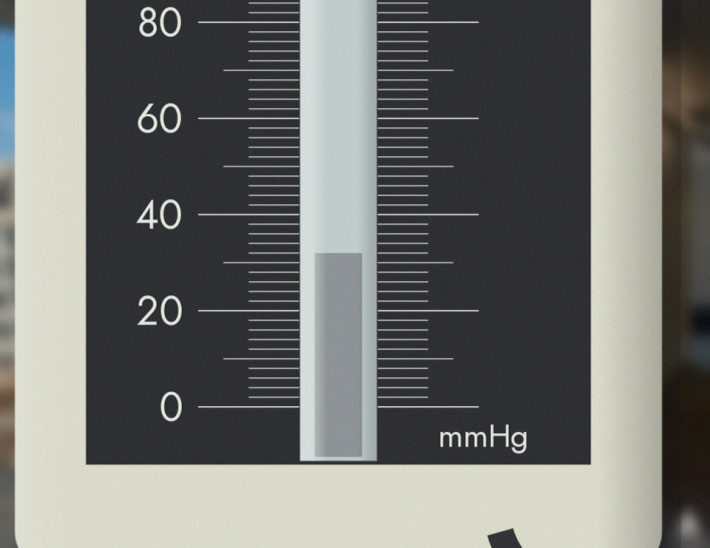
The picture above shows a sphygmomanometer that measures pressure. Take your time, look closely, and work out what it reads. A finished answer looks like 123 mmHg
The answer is 32 mmHg
